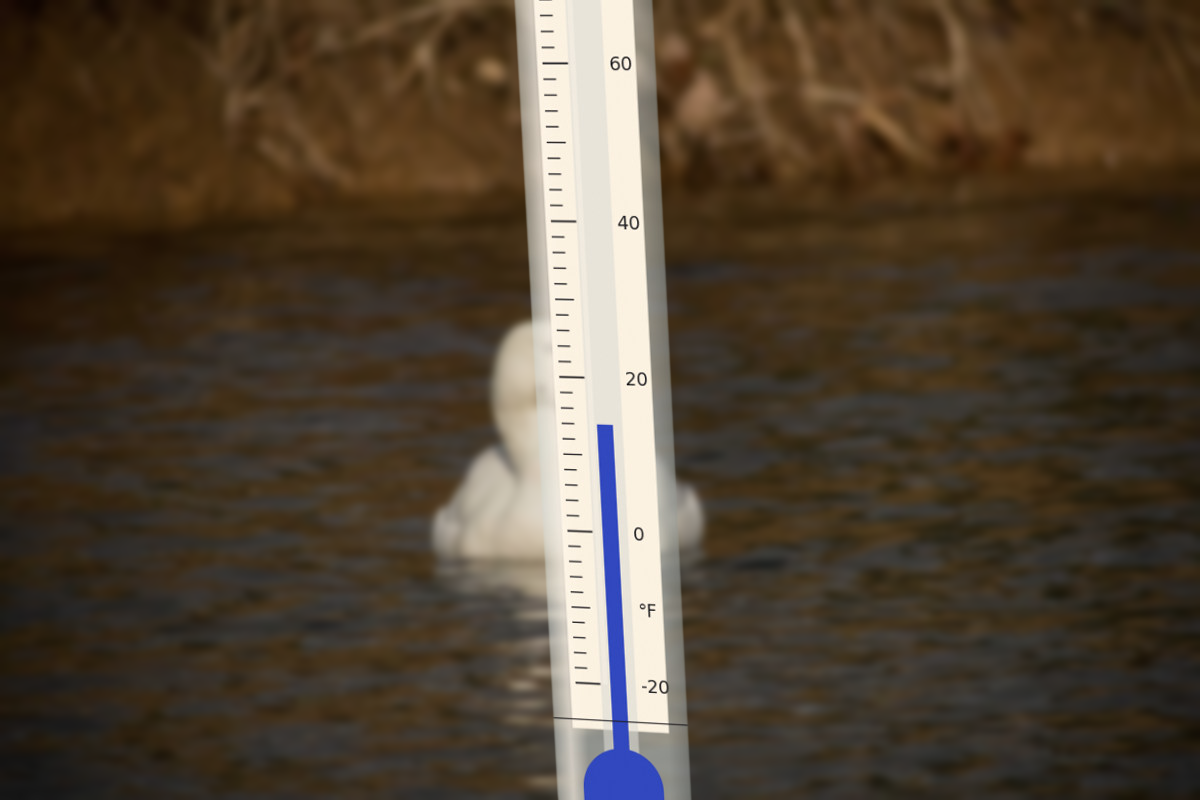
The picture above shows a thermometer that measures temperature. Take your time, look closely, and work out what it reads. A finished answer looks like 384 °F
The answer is 14 °F
